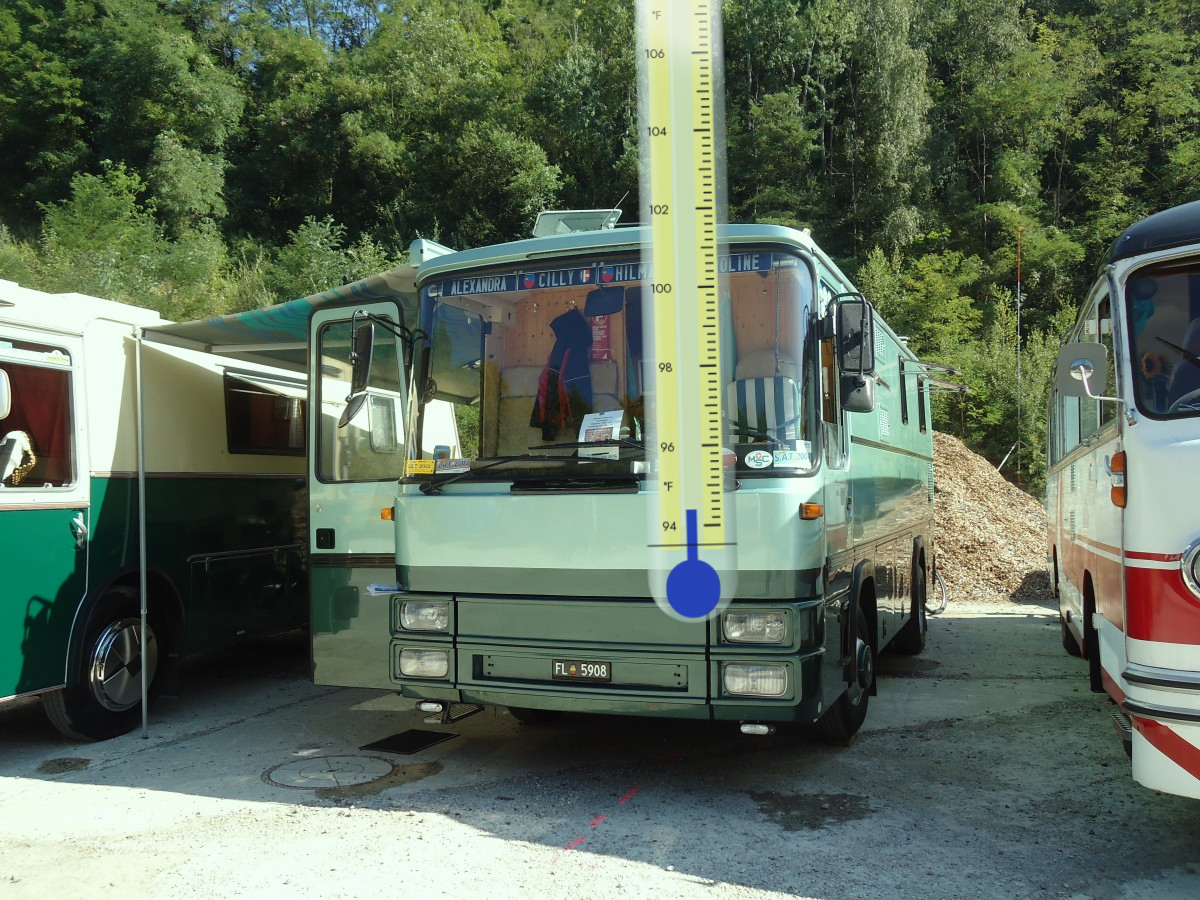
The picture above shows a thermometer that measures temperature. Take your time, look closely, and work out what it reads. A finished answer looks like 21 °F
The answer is 94.4 °F
